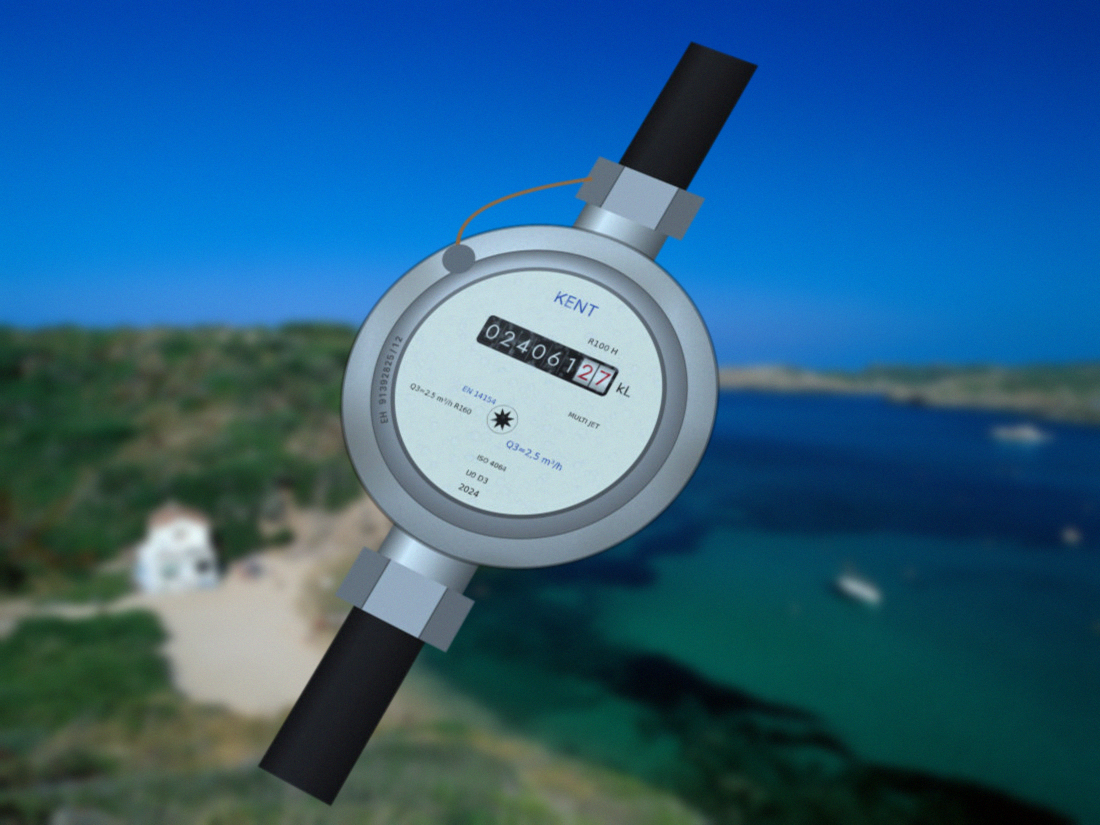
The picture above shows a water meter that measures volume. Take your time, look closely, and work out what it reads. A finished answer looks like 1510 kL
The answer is 24061.27 kL
